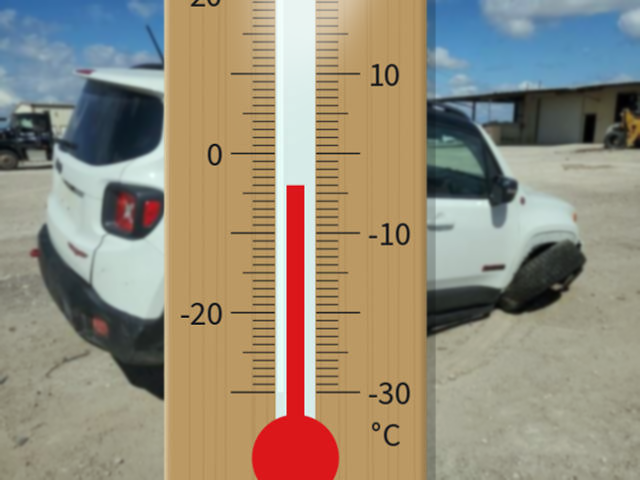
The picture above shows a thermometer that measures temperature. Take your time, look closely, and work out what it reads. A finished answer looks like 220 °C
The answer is -4 °C
